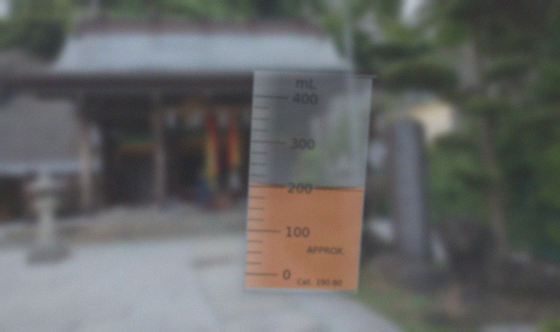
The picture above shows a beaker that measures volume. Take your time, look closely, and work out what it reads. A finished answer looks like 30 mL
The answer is 200 mL
